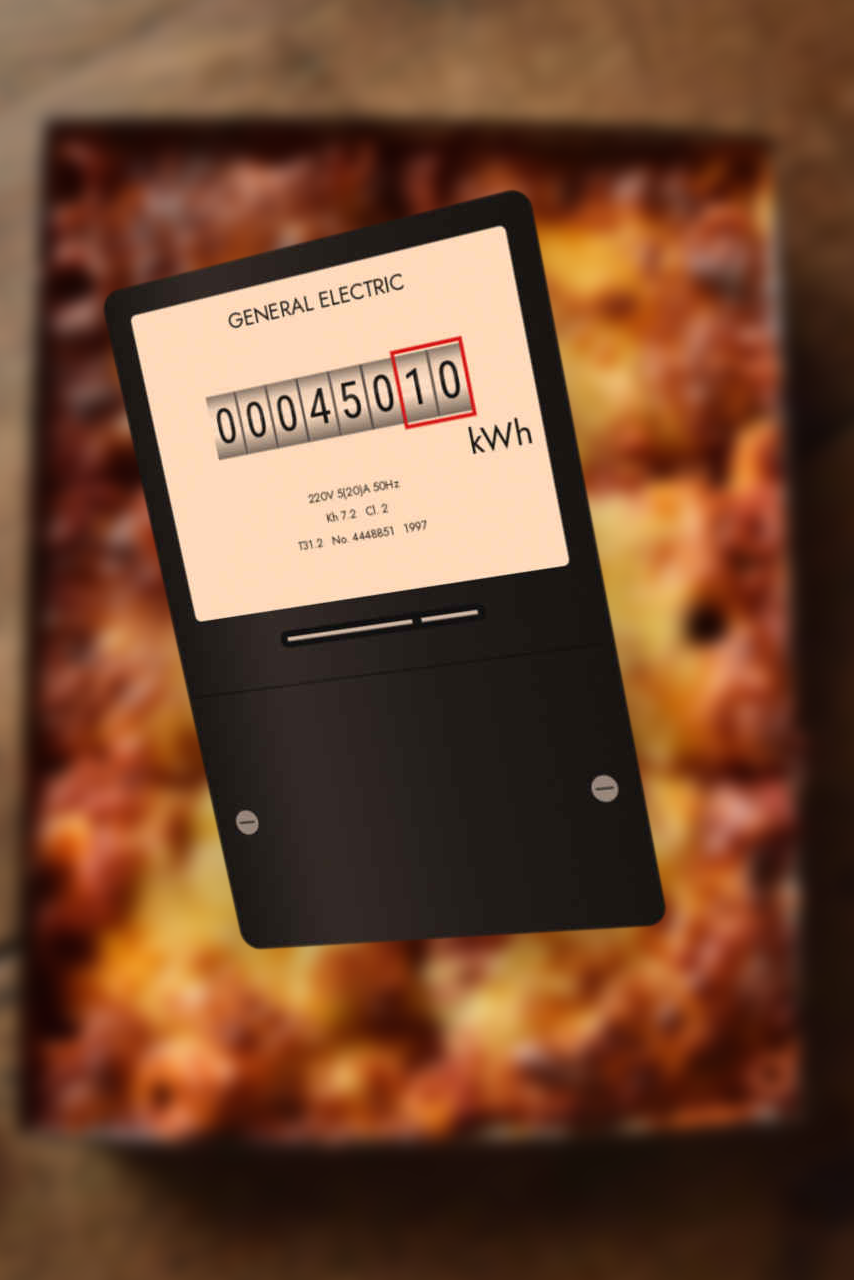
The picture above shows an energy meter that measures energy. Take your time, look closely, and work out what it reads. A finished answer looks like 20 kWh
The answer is 450.10 kWh
